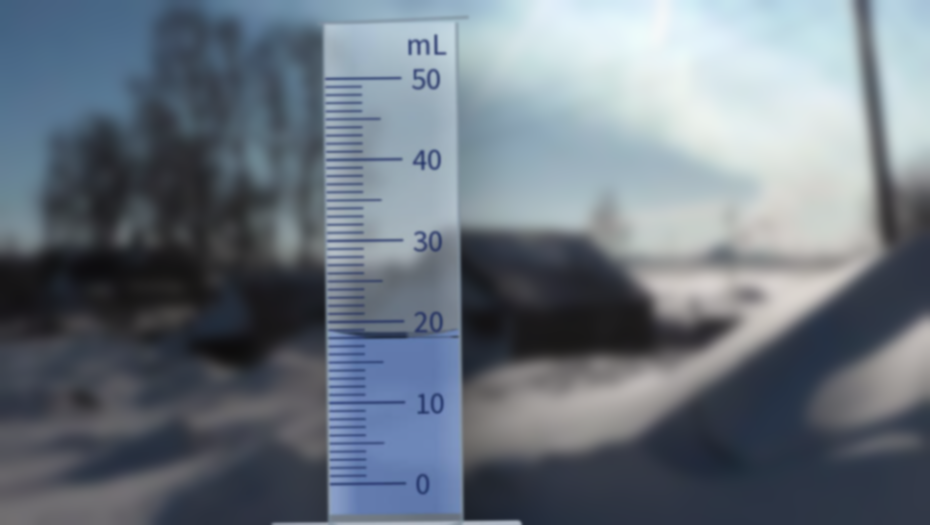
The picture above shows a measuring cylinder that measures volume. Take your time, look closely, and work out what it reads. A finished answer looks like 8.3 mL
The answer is 18 mL
